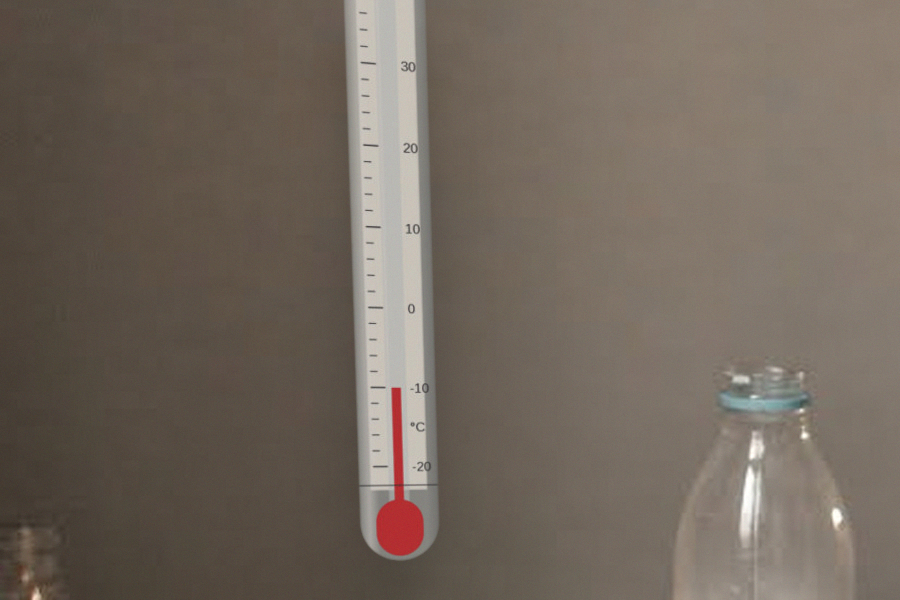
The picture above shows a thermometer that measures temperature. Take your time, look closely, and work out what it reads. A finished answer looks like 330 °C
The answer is -10 °C
